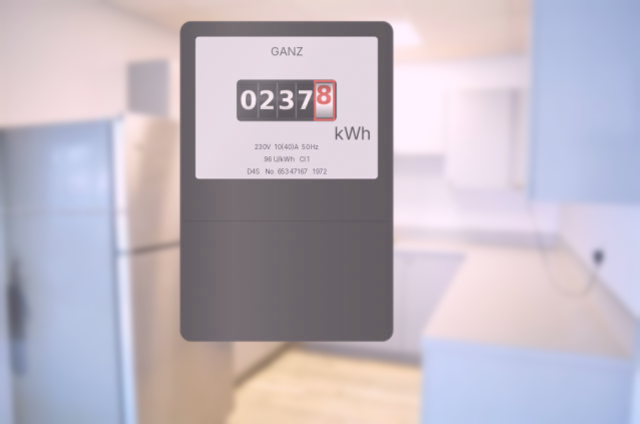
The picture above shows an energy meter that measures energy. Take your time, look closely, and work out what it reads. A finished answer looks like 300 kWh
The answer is 237.8 kWh
